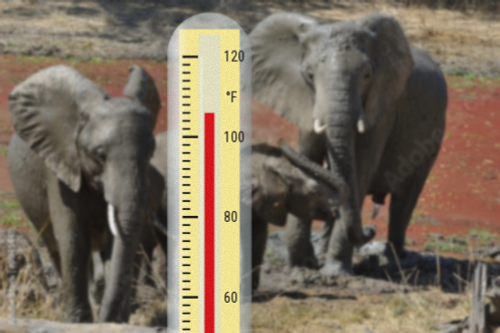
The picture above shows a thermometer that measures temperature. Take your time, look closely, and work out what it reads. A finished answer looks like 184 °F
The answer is 106 °F
